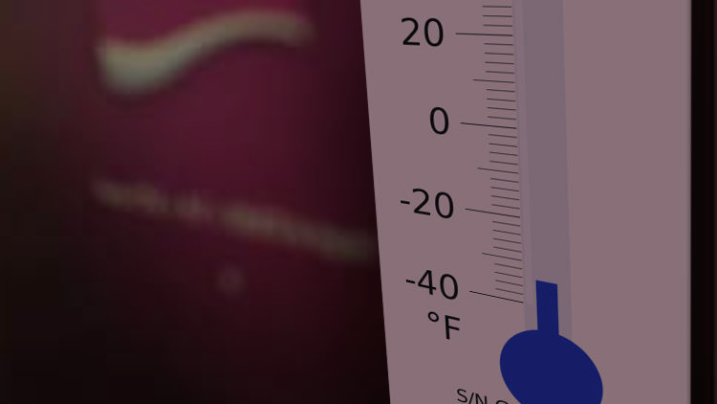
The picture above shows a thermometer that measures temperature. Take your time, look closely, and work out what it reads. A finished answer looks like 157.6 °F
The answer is -34 °F
